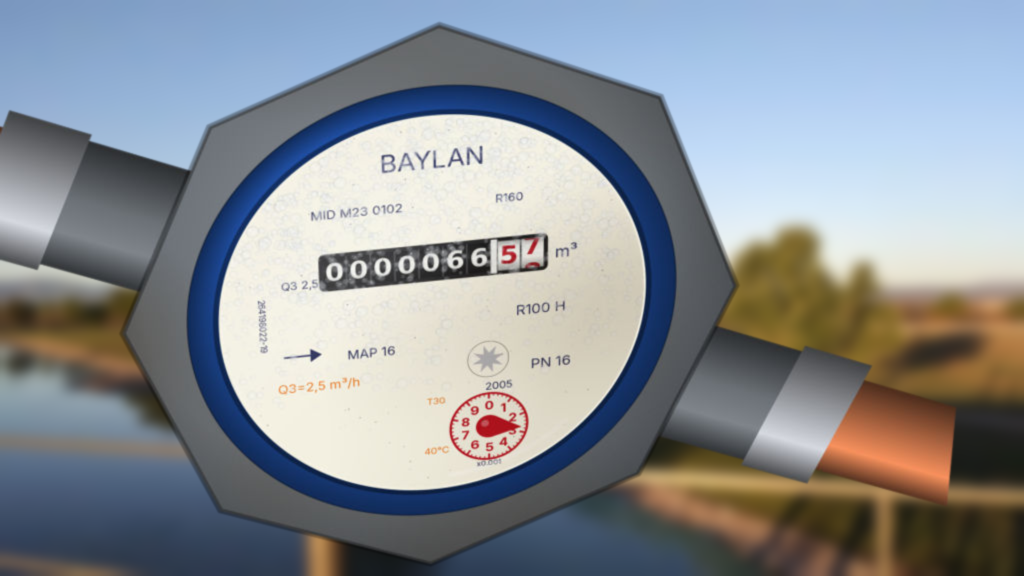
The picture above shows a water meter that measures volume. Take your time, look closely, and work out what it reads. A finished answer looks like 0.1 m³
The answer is 66.572 m³
